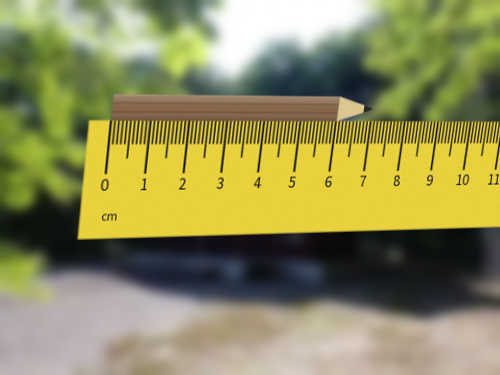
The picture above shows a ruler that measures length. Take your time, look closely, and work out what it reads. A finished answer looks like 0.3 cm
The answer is 7 cm
